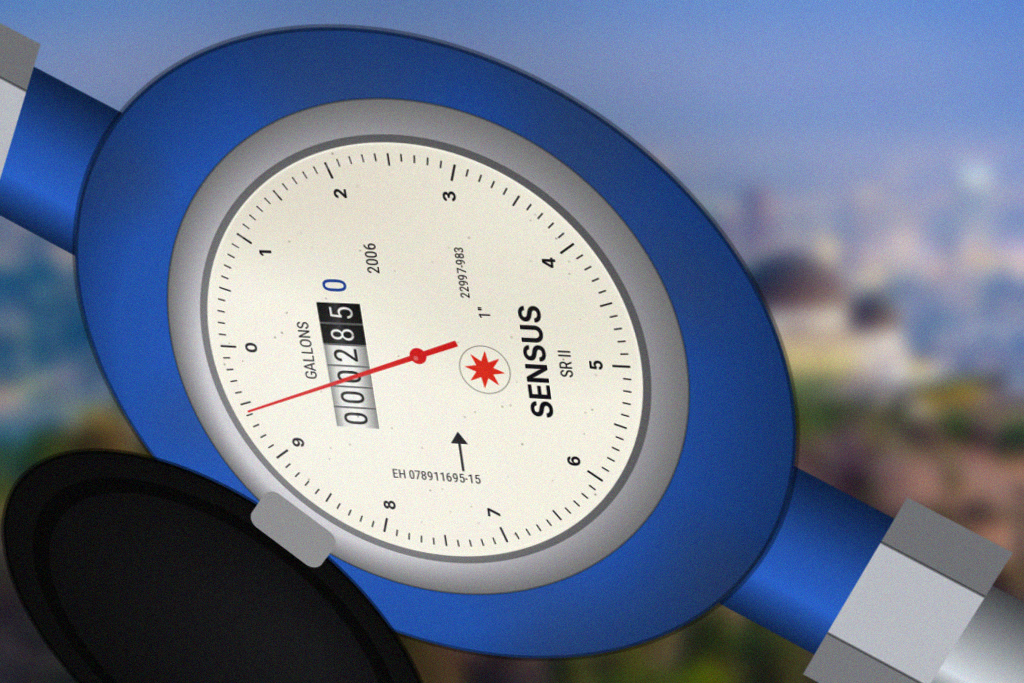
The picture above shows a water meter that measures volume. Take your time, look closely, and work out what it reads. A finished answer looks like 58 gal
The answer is 2849.4 gal
